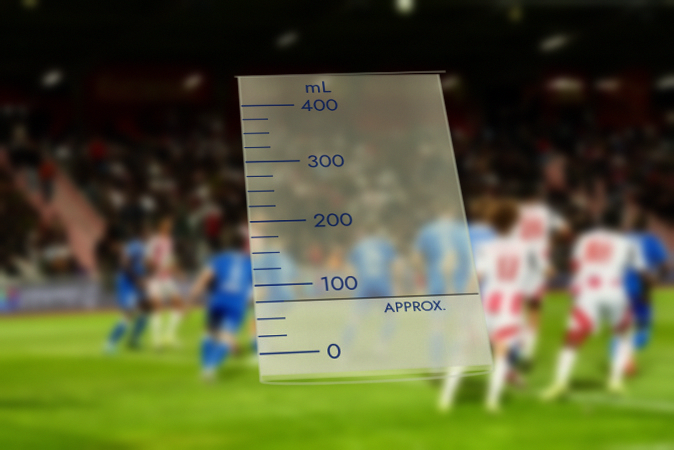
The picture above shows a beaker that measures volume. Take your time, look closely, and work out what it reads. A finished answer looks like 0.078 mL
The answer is 75 mL
